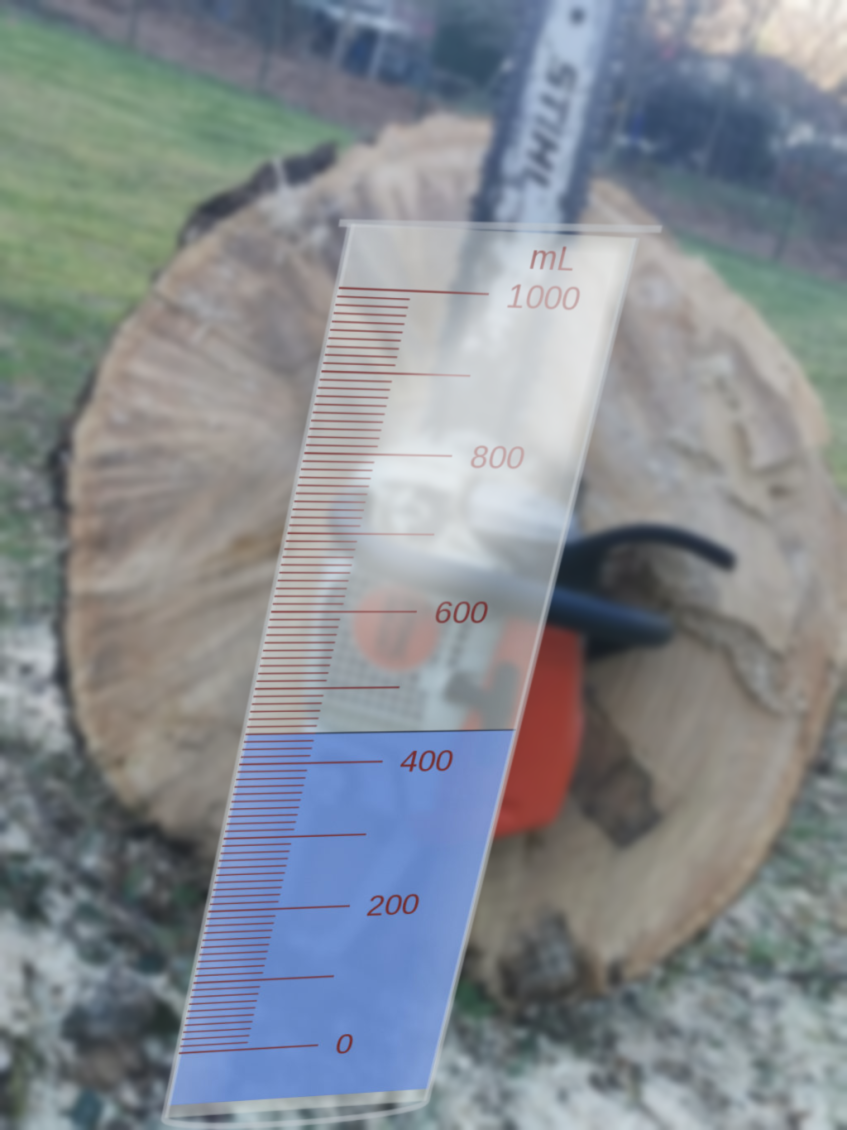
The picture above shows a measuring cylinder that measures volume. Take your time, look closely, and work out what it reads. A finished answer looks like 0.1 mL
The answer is 440 mL
